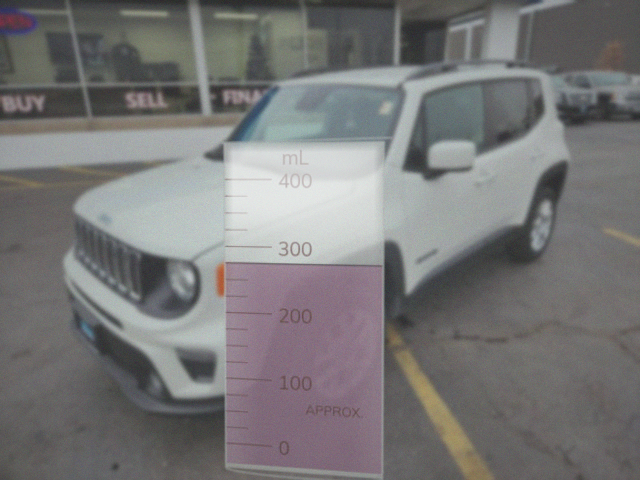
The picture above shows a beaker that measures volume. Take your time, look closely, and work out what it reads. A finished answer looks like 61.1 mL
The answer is 275 mL
